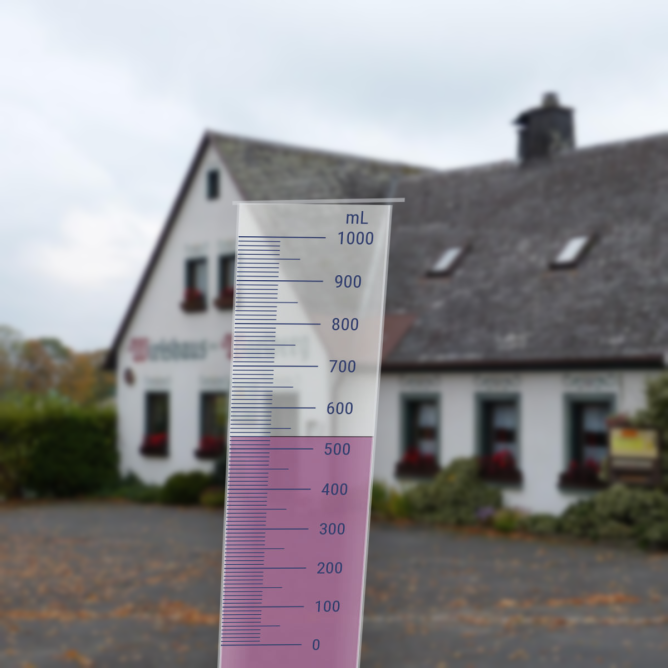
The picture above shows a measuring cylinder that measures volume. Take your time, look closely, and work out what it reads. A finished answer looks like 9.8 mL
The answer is 530 mL
